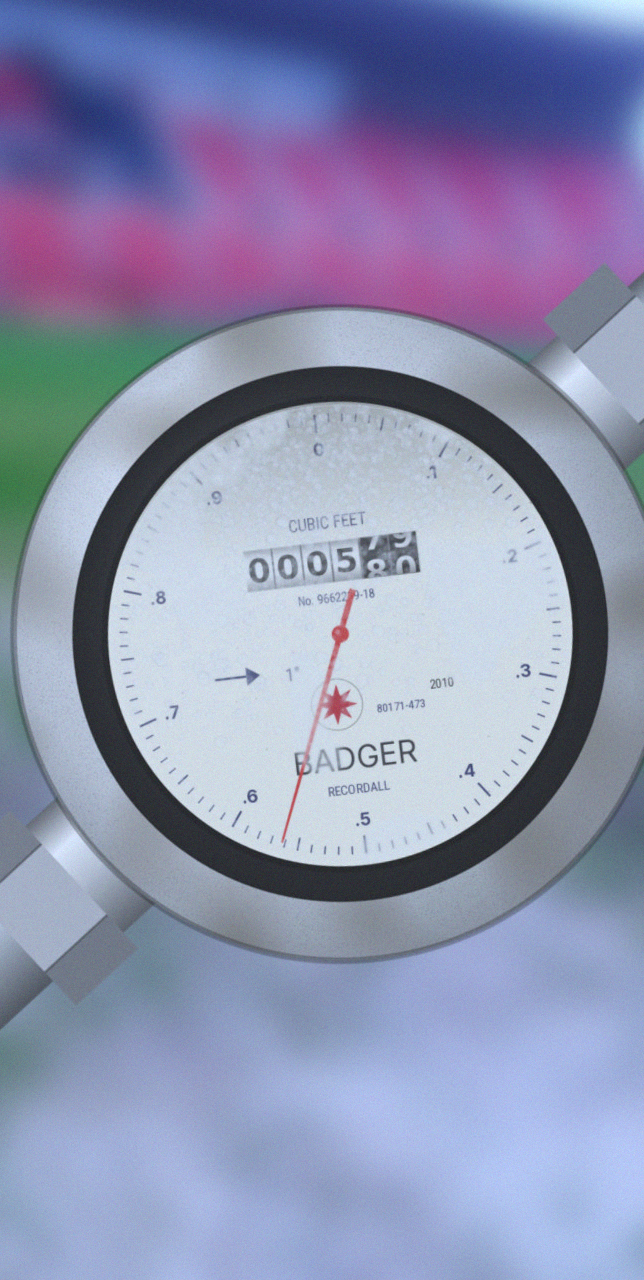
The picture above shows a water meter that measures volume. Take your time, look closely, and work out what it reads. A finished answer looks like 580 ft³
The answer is 579.56 ft³
